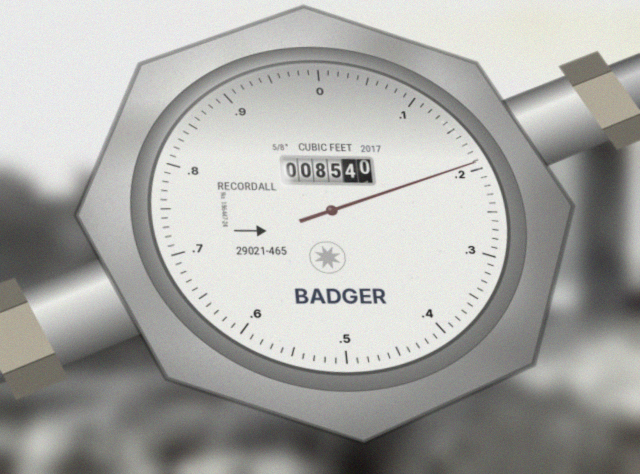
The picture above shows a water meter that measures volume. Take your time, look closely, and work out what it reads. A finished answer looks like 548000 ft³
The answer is 8540.19 ft³
